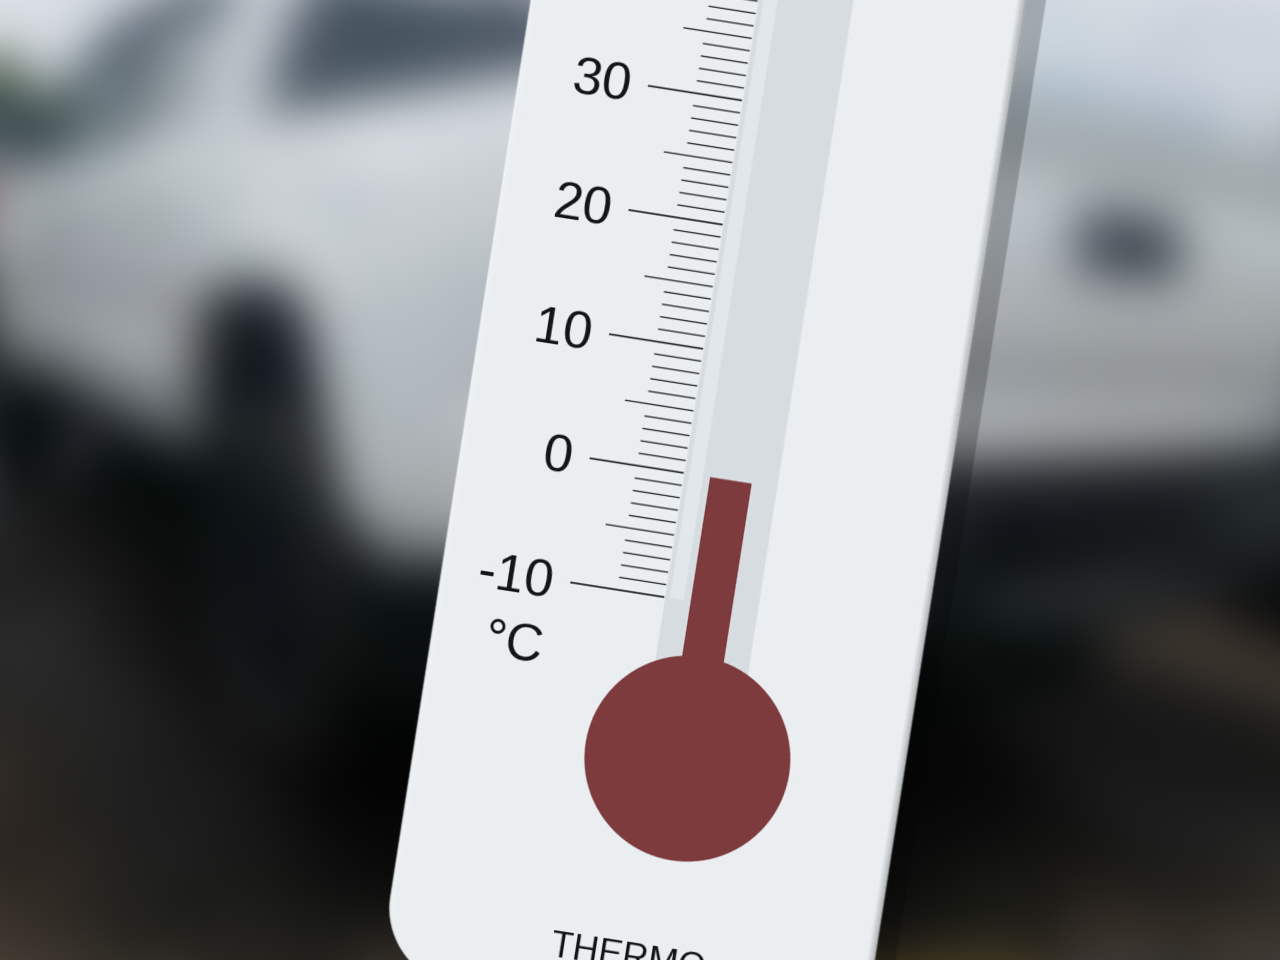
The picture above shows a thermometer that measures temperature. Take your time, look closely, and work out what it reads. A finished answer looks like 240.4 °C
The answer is 0 °C
